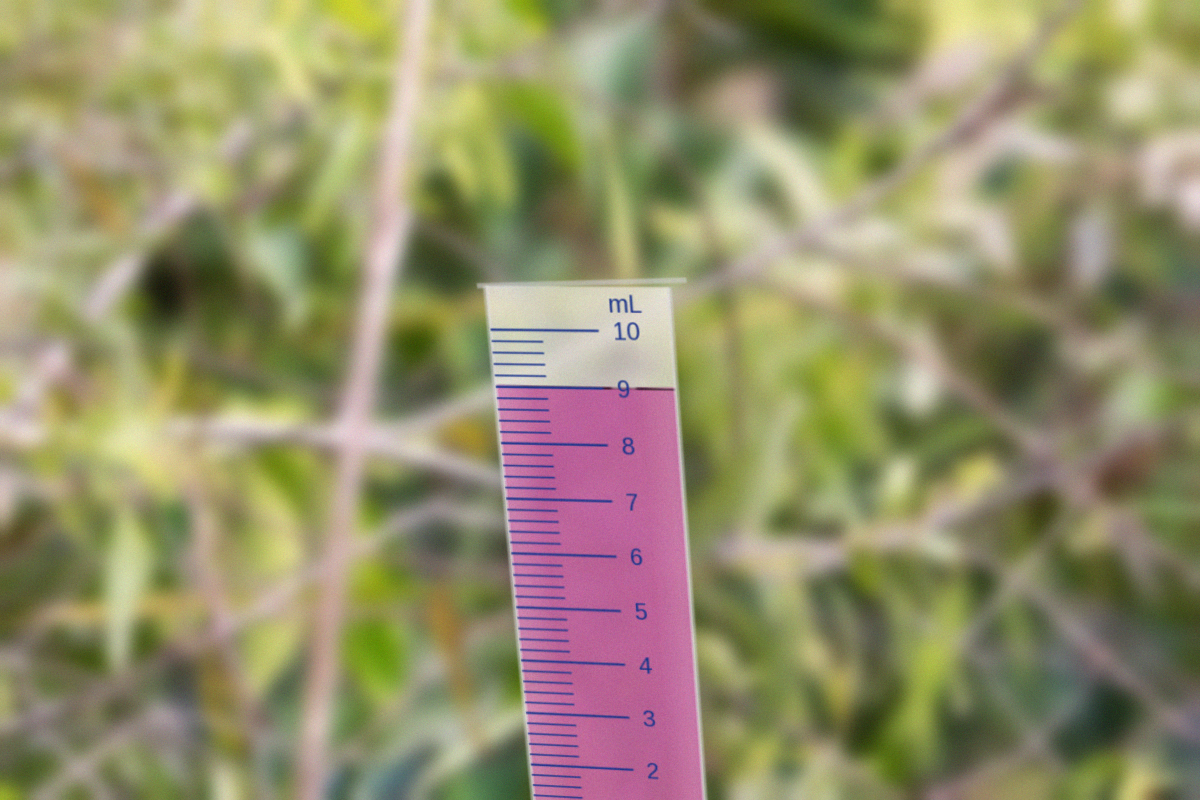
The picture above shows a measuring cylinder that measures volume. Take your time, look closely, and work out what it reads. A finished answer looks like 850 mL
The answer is 9 mL
